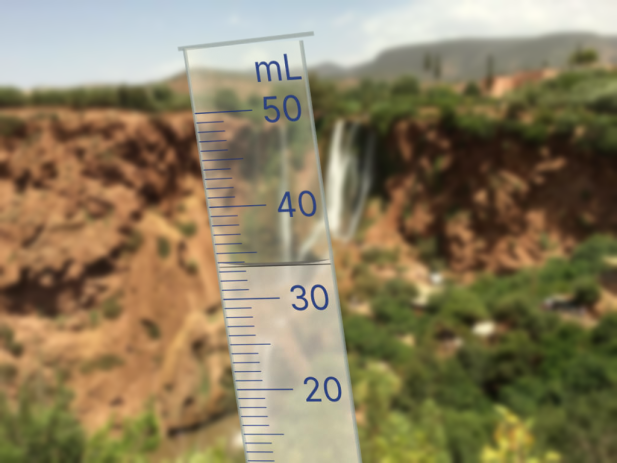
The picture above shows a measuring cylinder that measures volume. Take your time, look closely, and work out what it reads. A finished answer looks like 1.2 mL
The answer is 33.5 mL
